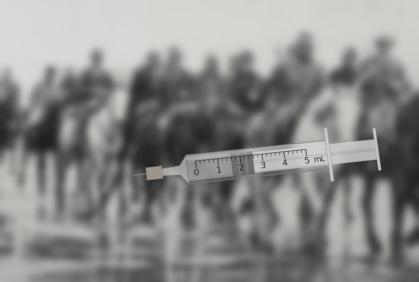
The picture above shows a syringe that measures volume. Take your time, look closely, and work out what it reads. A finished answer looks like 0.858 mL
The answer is 1.6 mL
